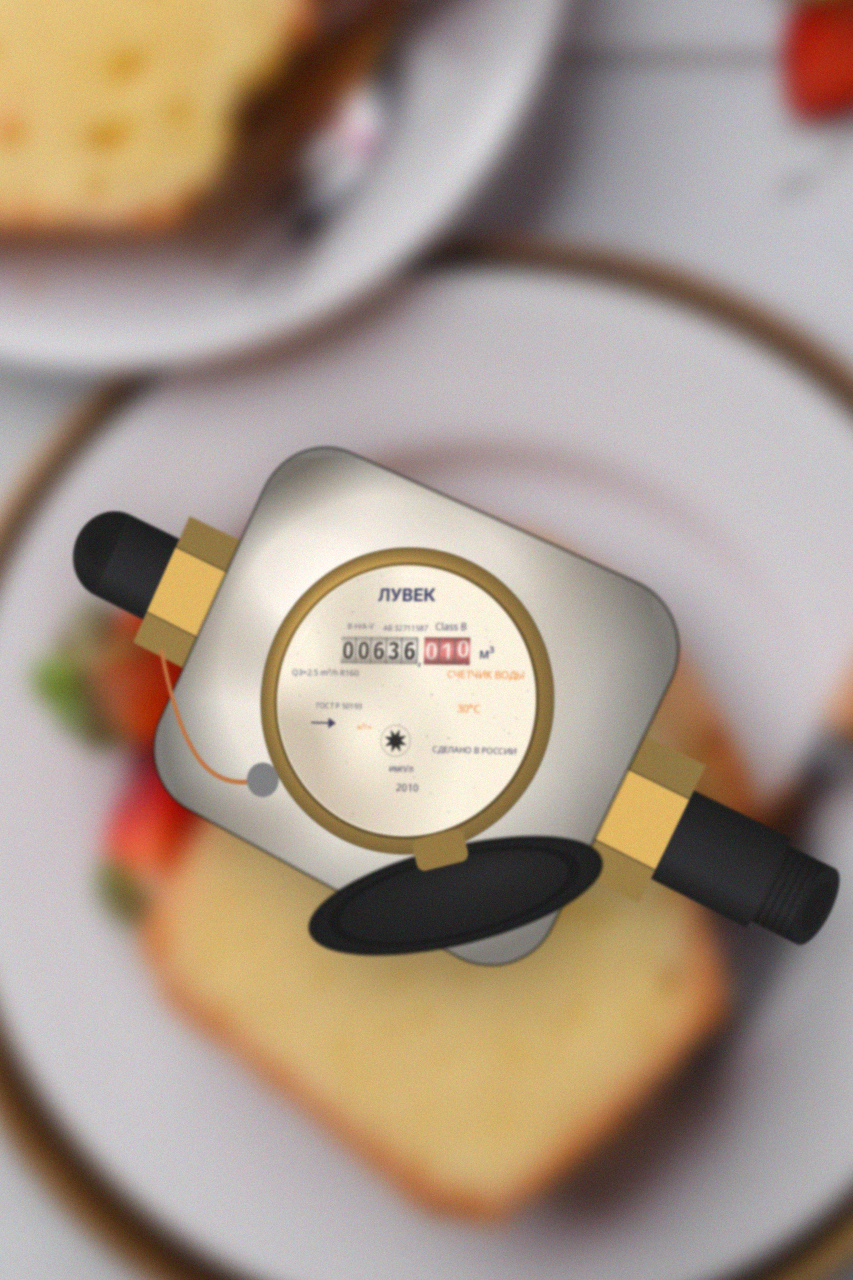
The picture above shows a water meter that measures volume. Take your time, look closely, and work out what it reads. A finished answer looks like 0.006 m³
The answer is 636.010 m³
